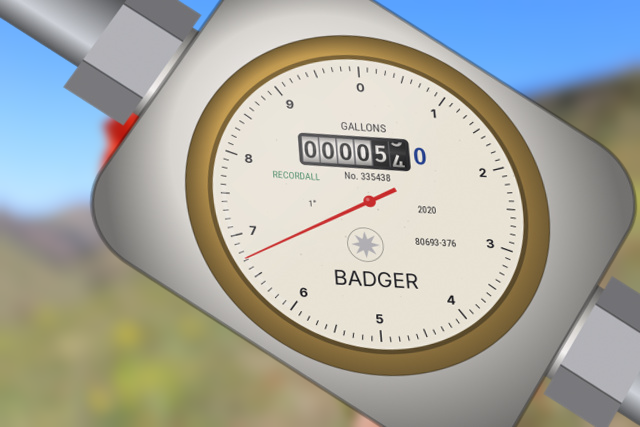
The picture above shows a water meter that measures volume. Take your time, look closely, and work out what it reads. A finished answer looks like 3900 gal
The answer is 536.7 gal
